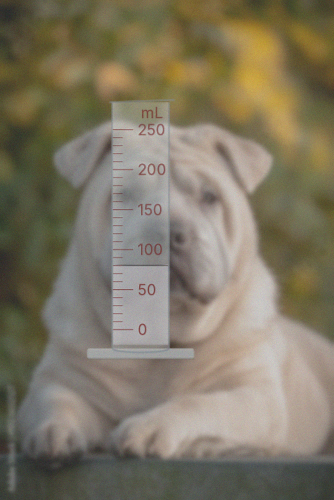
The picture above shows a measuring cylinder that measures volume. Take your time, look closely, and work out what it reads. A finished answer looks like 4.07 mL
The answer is 80 mL
